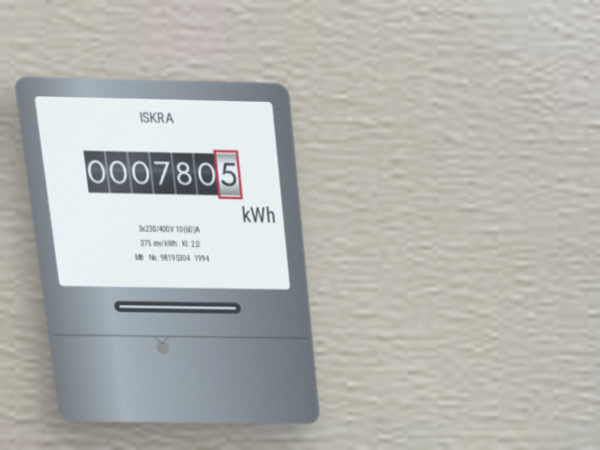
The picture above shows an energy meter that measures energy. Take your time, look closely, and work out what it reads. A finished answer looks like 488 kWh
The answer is 780.5 kWh
